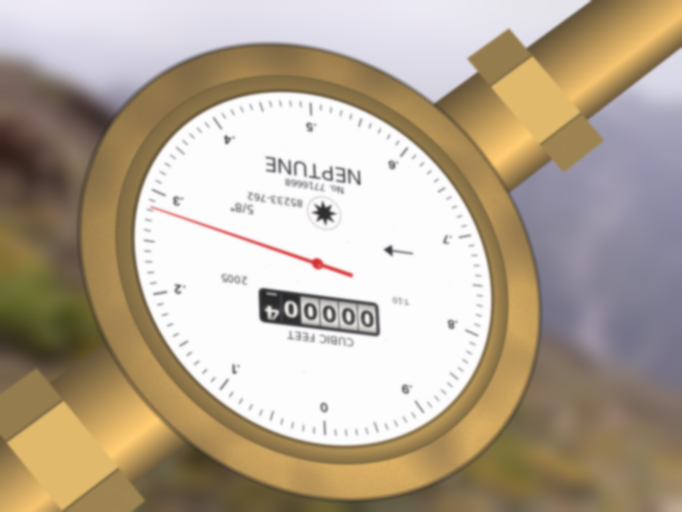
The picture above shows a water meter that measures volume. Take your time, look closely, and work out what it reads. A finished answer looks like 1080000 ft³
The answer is 4.28 ft³
